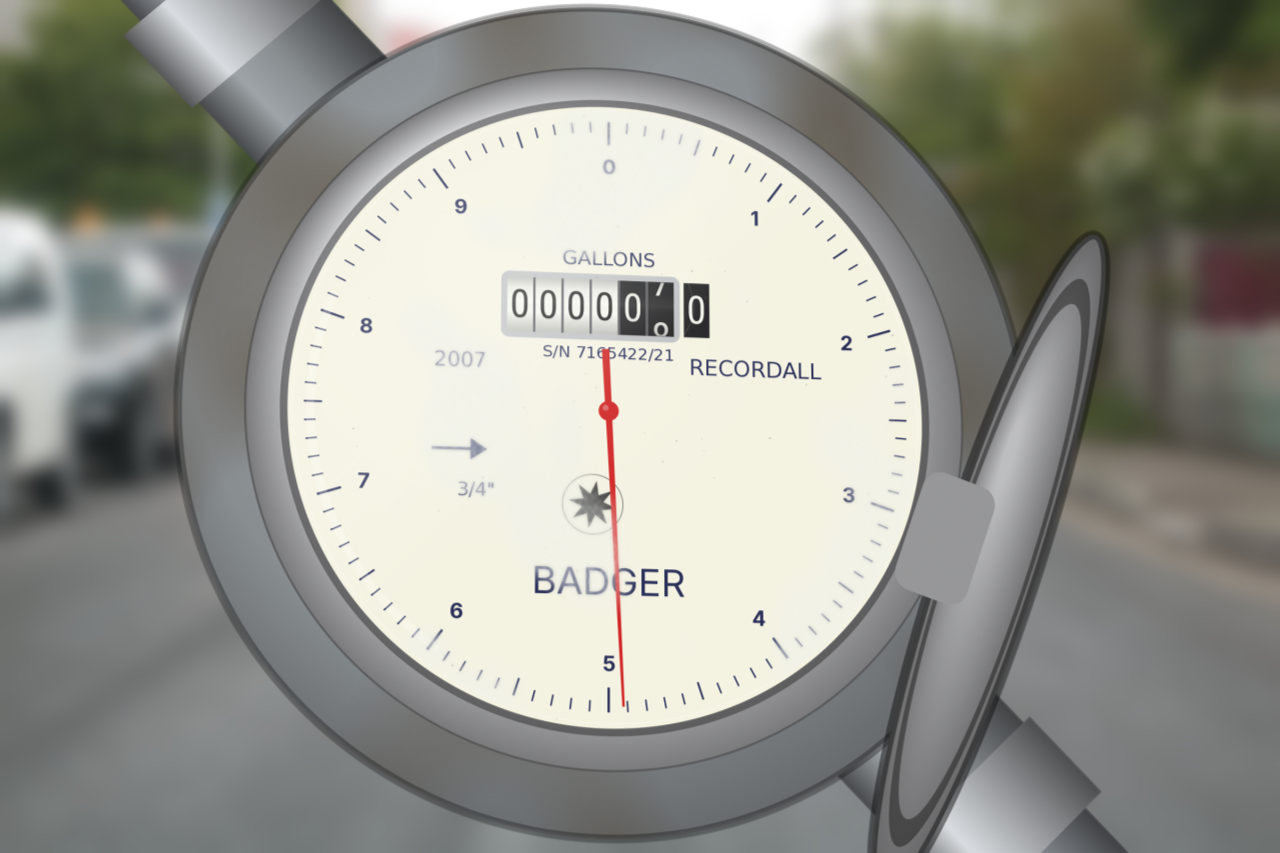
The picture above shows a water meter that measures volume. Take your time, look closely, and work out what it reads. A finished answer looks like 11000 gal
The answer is 74.9 gal
